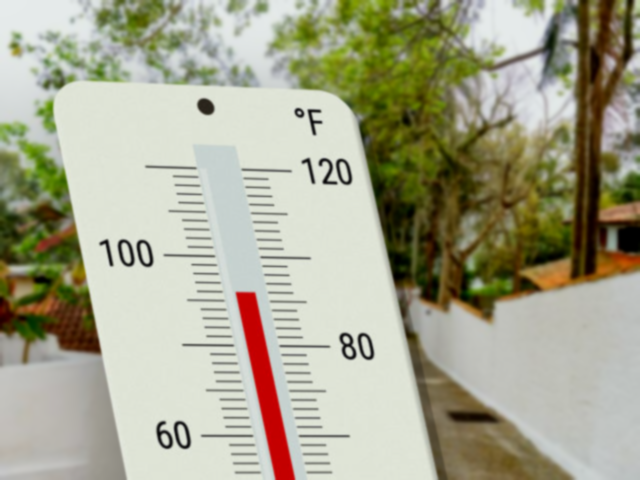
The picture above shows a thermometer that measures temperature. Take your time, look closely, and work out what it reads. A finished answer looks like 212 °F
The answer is 92 °F
